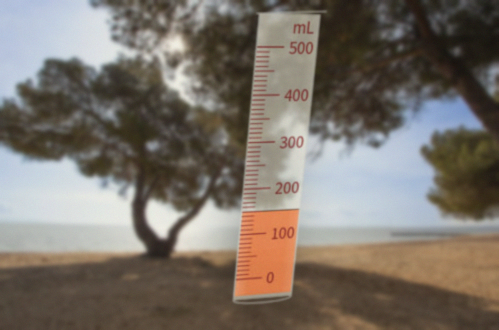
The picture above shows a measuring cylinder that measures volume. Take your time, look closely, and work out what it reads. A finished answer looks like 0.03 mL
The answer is 150 mL
